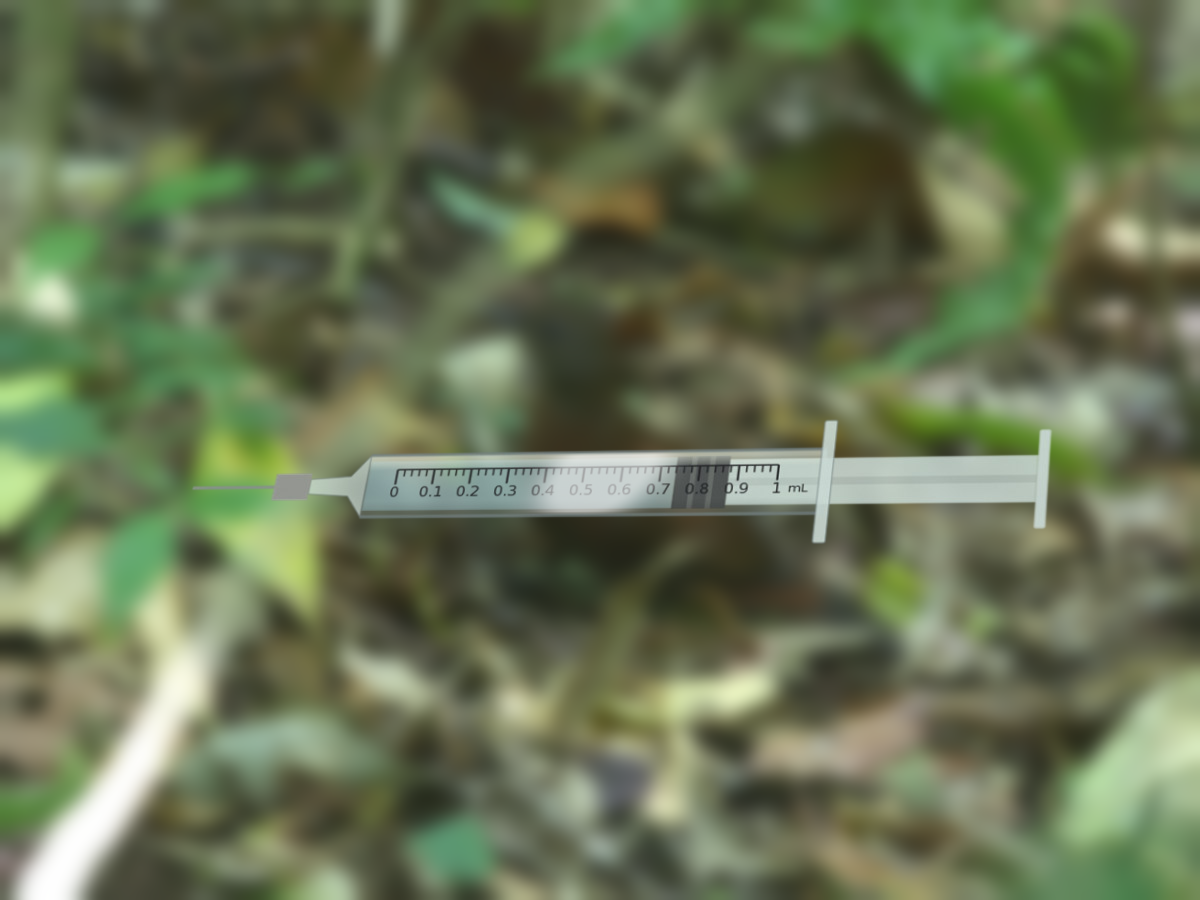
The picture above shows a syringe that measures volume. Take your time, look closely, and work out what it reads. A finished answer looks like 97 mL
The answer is 0.74 mL
